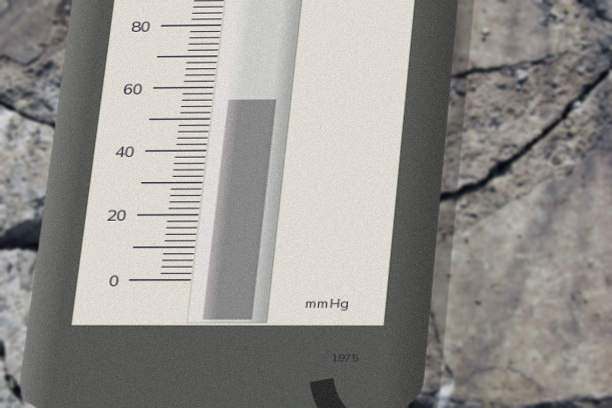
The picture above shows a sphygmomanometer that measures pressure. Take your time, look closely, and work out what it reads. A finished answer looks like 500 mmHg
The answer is 56 mmHg
